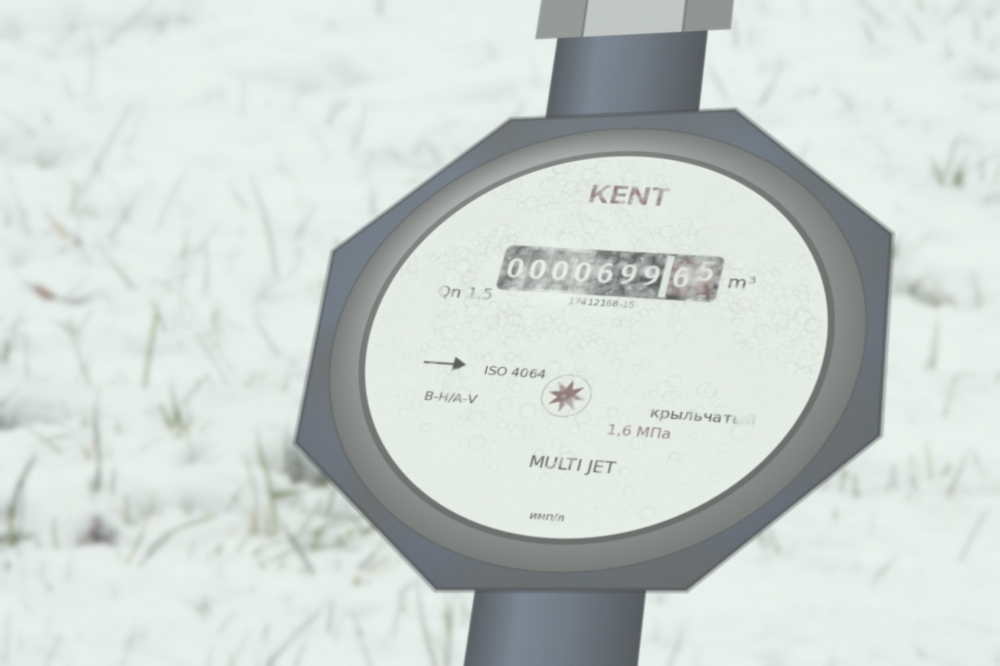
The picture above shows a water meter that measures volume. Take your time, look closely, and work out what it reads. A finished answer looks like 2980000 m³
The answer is 699.65 m³
